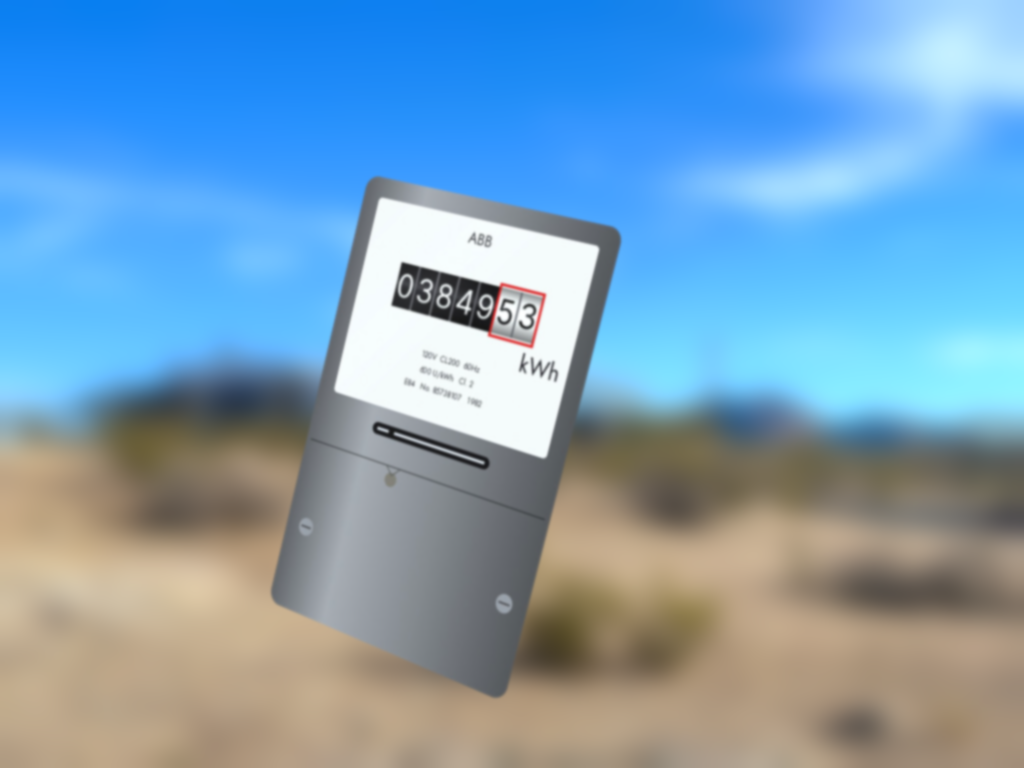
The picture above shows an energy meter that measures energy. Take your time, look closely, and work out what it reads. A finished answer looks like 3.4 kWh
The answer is 3849.53 kWh
